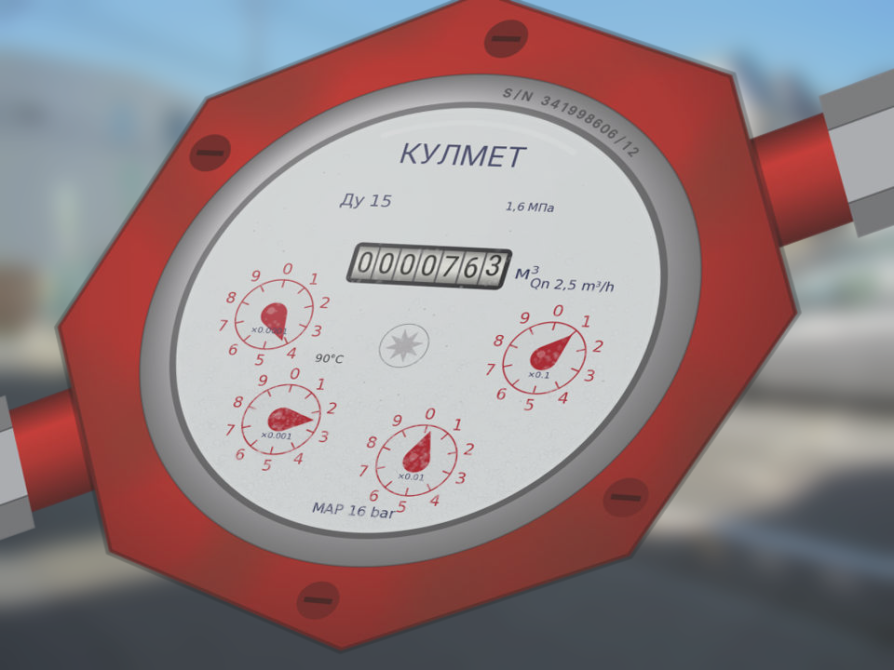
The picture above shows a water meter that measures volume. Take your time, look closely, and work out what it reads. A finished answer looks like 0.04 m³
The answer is 763.1024 m³
